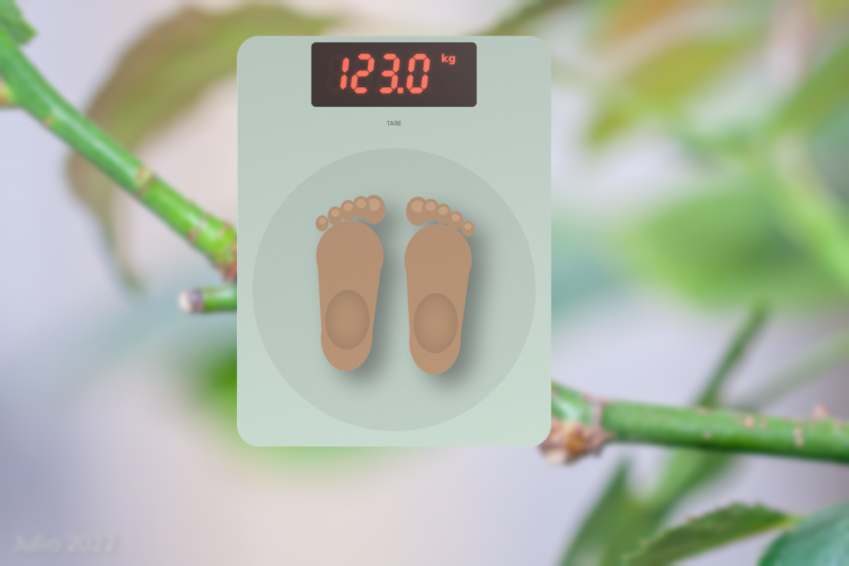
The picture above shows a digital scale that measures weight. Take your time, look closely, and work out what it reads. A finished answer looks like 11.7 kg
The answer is 123.0 kg
